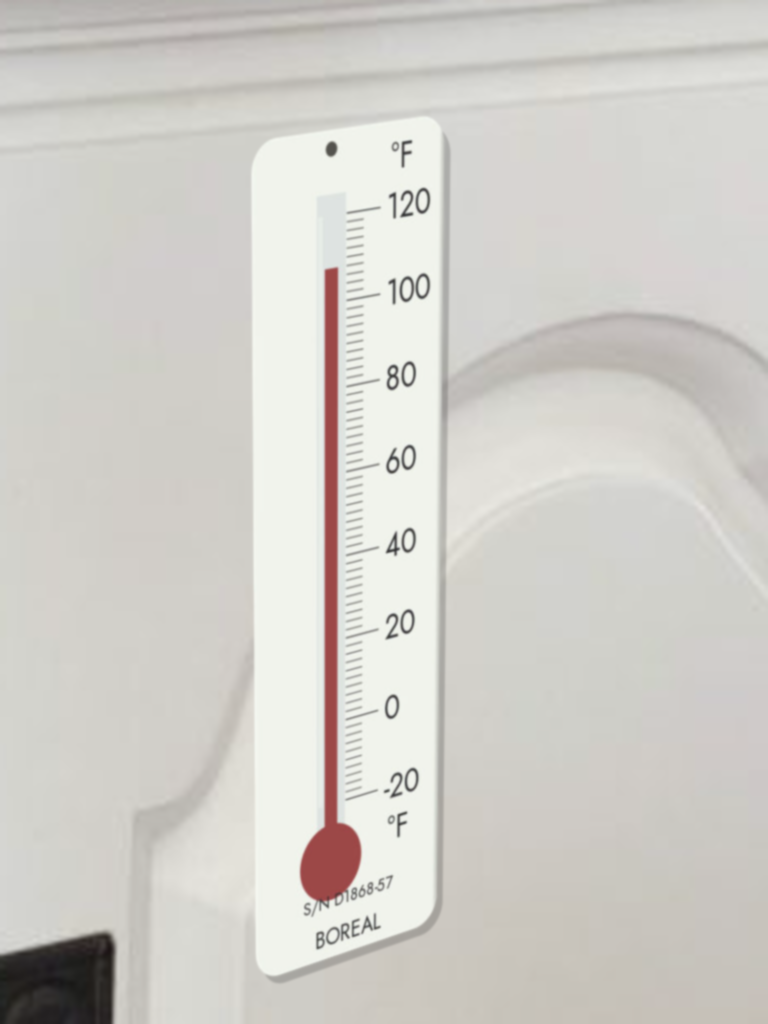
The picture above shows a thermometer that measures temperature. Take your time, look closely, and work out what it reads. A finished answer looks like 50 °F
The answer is 108 °F
